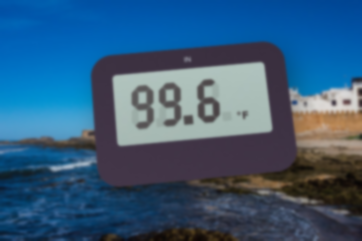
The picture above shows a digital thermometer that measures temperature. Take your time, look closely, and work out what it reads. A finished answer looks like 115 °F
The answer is 99.6 °F
